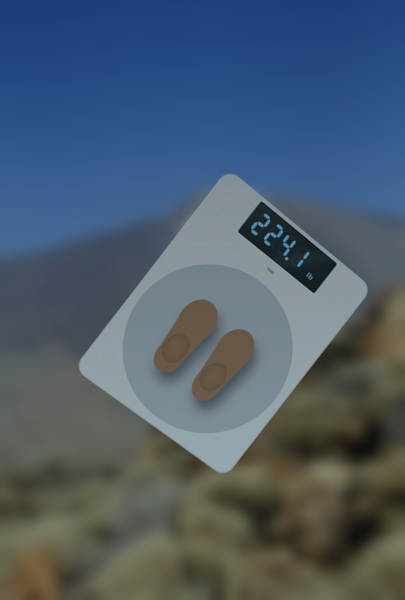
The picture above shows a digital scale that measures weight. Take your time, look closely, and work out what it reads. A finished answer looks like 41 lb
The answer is 224.1 lb
